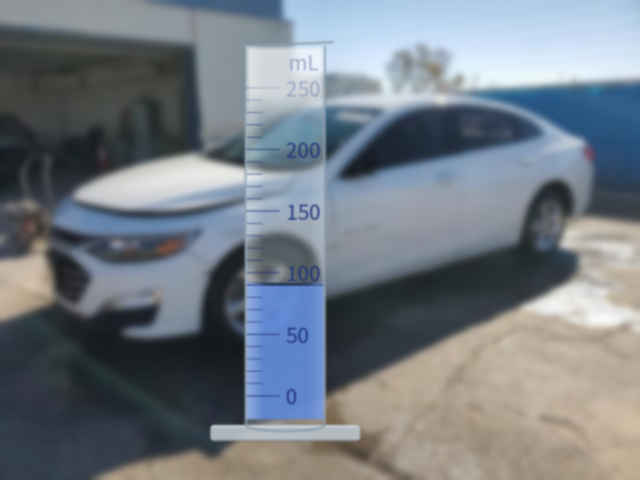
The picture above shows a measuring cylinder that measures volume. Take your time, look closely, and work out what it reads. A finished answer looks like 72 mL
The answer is 90 mL
